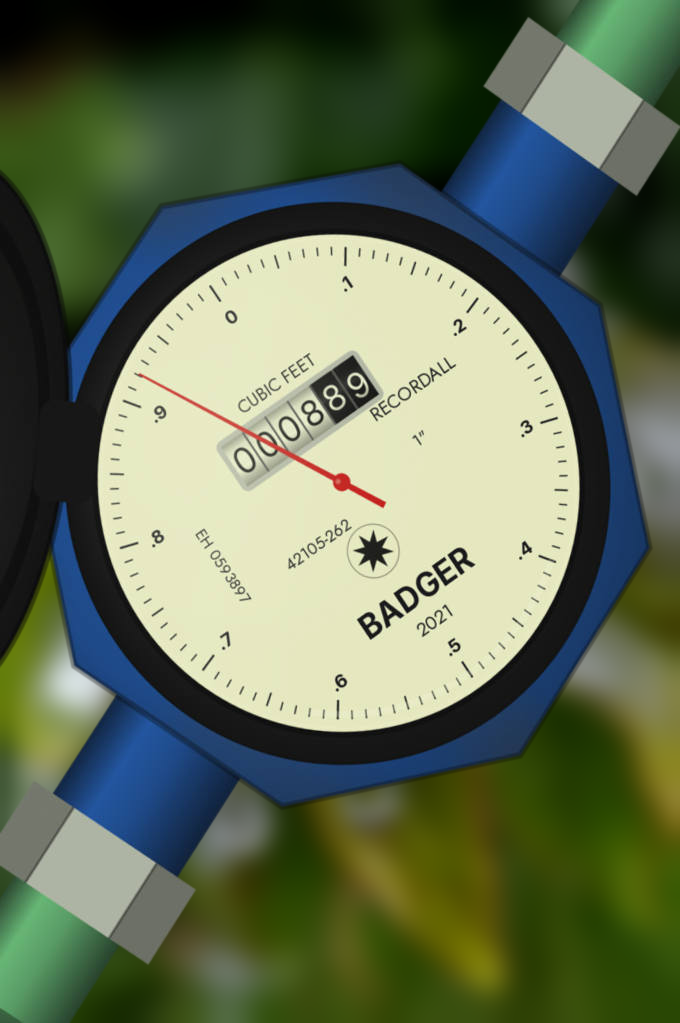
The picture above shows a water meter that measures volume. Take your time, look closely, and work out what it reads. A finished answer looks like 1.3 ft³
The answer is 888.92 ft³
